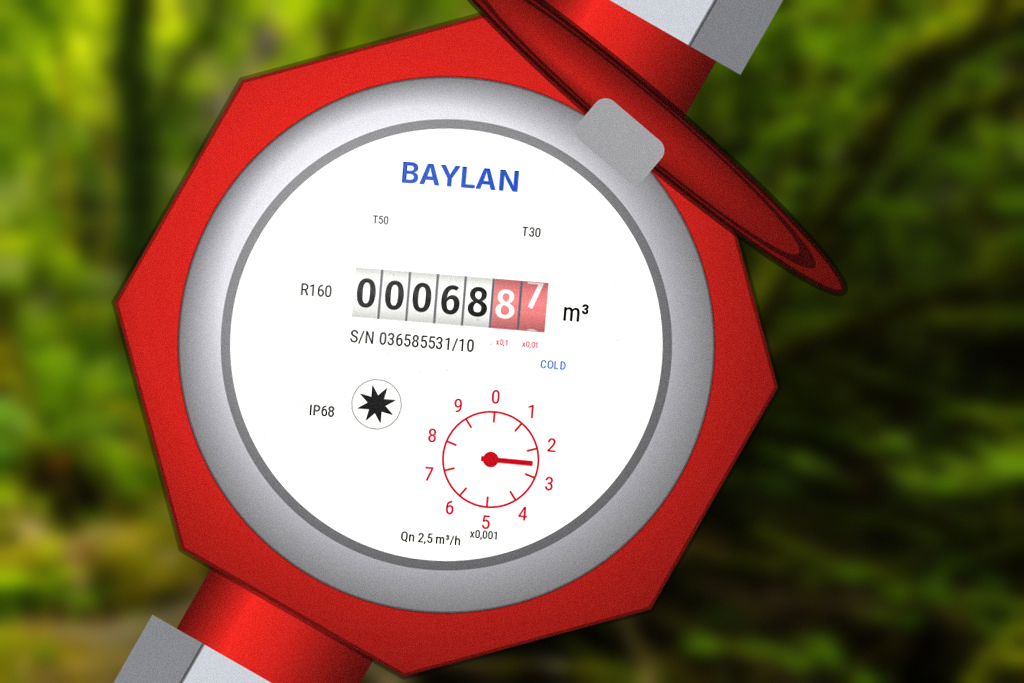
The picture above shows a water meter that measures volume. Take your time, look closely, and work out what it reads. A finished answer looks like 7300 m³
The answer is 68.872 m³
